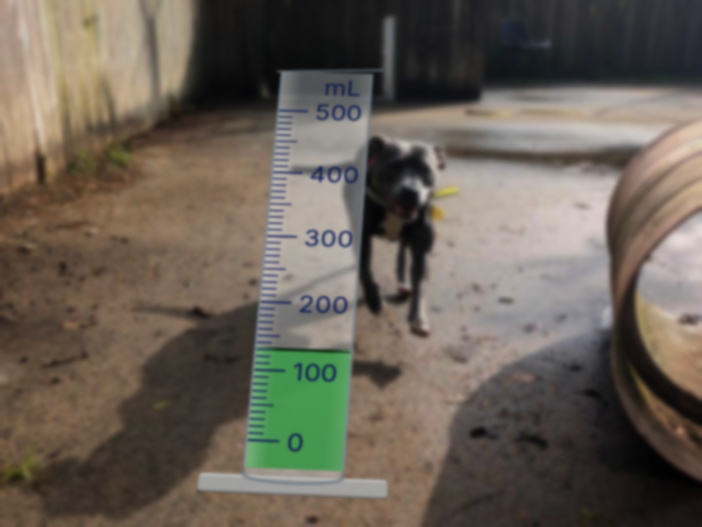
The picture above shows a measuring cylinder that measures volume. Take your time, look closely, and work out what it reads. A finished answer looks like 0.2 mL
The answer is 130 mL
